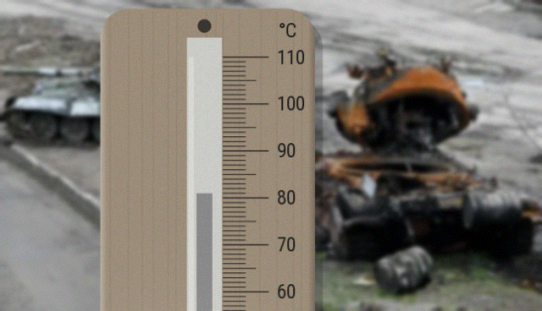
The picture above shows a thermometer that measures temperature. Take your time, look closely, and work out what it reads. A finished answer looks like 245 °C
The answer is 81 °C
